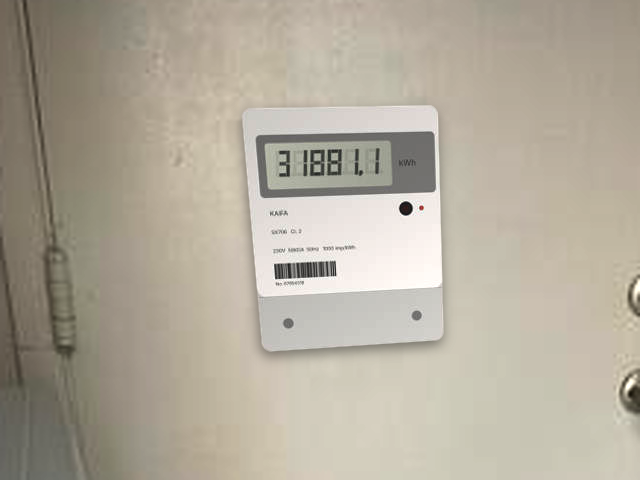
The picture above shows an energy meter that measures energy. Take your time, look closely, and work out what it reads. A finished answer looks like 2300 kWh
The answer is 31881.1 kWh
